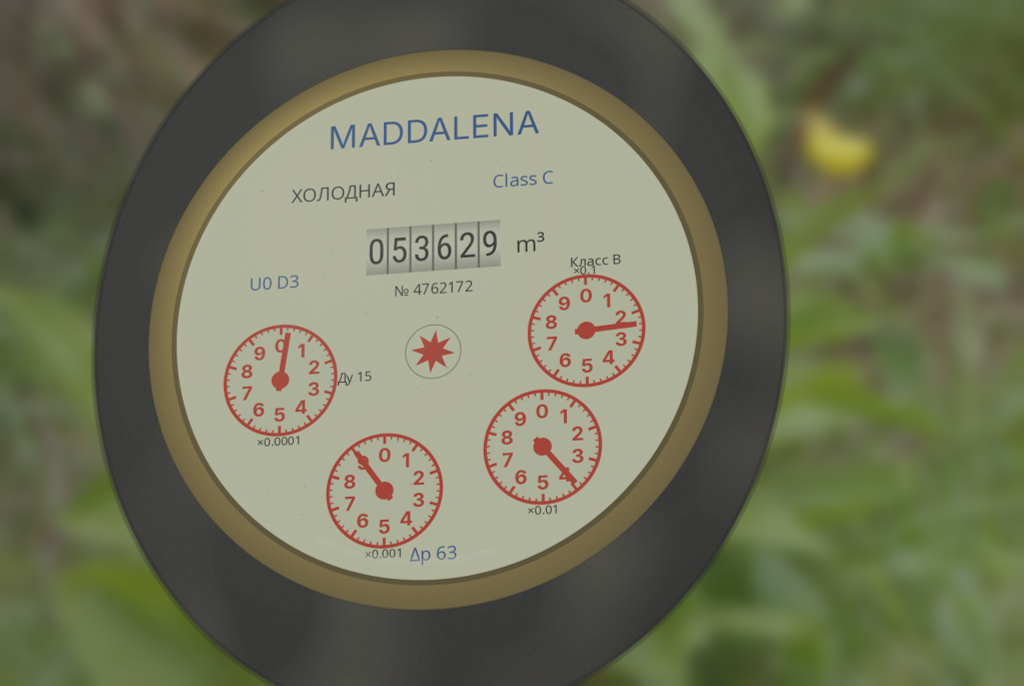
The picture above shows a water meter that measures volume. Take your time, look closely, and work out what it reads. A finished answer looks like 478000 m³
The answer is 53629.2390 m³
